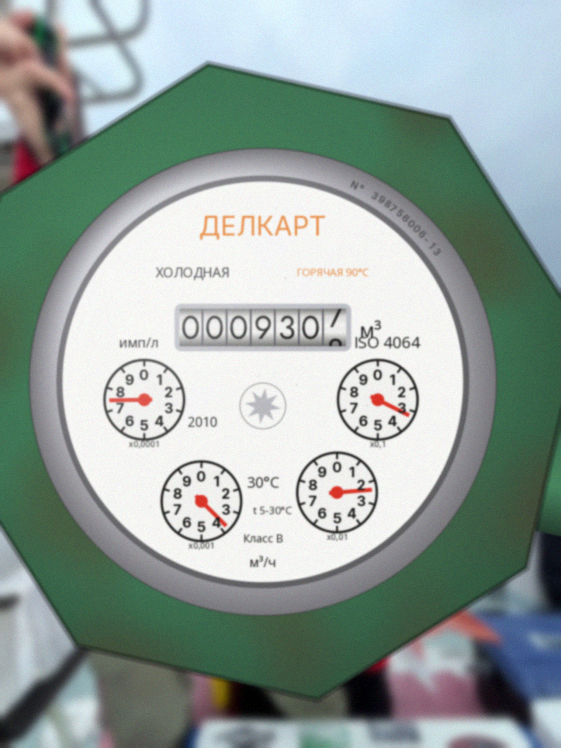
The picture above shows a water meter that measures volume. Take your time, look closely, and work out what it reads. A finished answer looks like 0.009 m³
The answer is 9307.3237 m³
